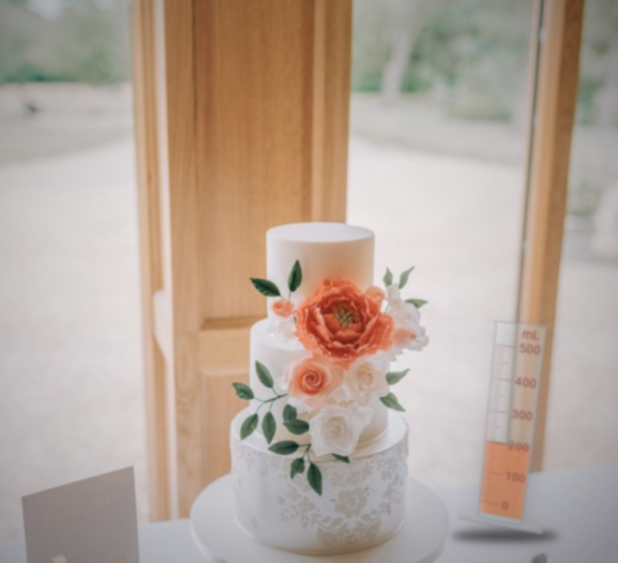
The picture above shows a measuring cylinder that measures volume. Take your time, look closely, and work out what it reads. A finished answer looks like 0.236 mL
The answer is 200 mL
